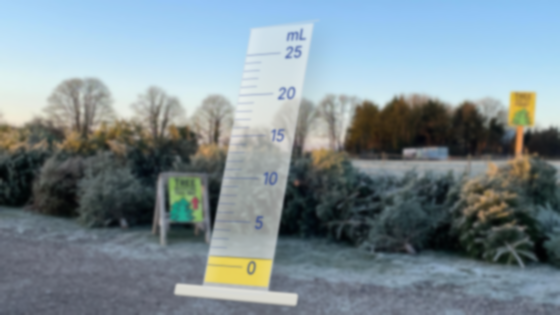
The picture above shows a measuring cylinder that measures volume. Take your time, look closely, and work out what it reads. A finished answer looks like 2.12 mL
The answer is 1 mL
